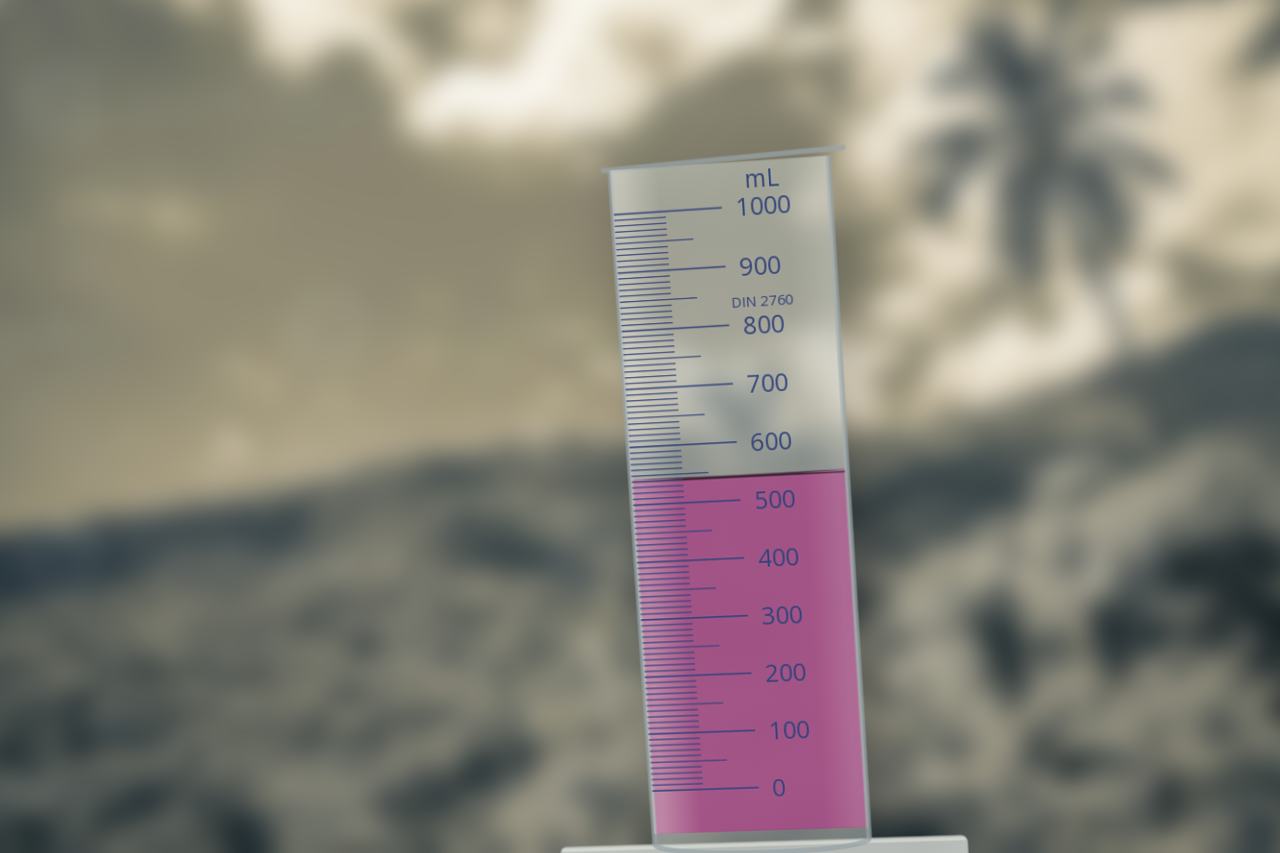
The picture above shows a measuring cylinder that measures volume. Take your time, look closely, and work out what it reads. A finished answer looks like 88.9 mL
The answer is 540 mL
